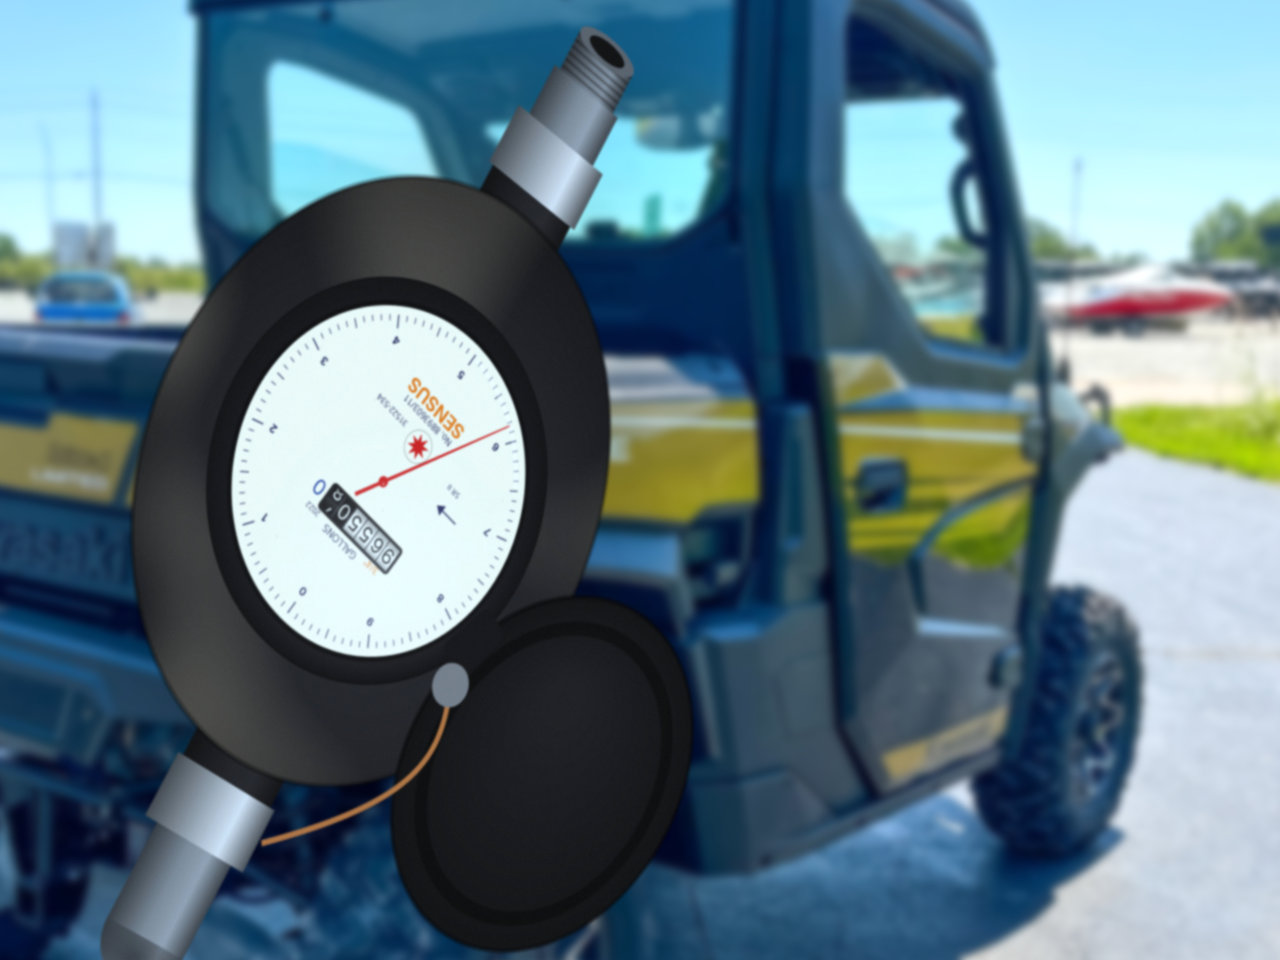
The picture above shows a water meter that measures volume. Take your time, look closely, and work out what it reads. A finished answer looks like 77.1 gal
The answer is 9655075.8 gal
